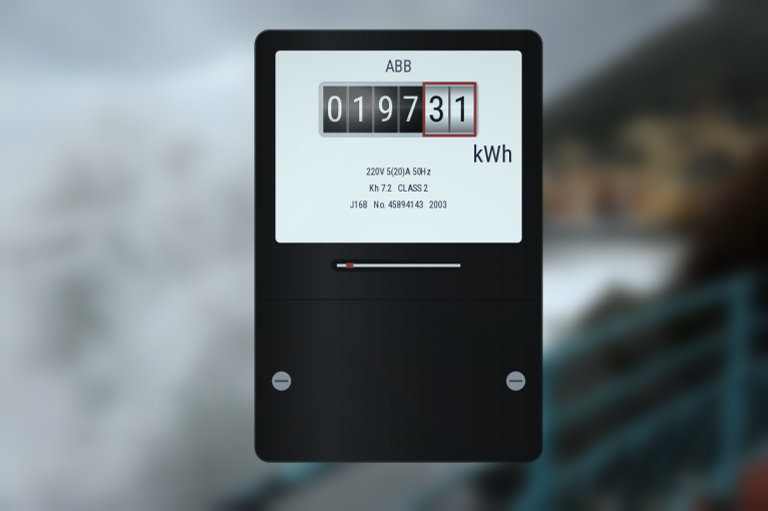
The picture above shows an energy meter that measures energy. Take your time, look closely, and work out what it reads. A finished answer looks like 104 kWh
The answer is 197.31 kWh
